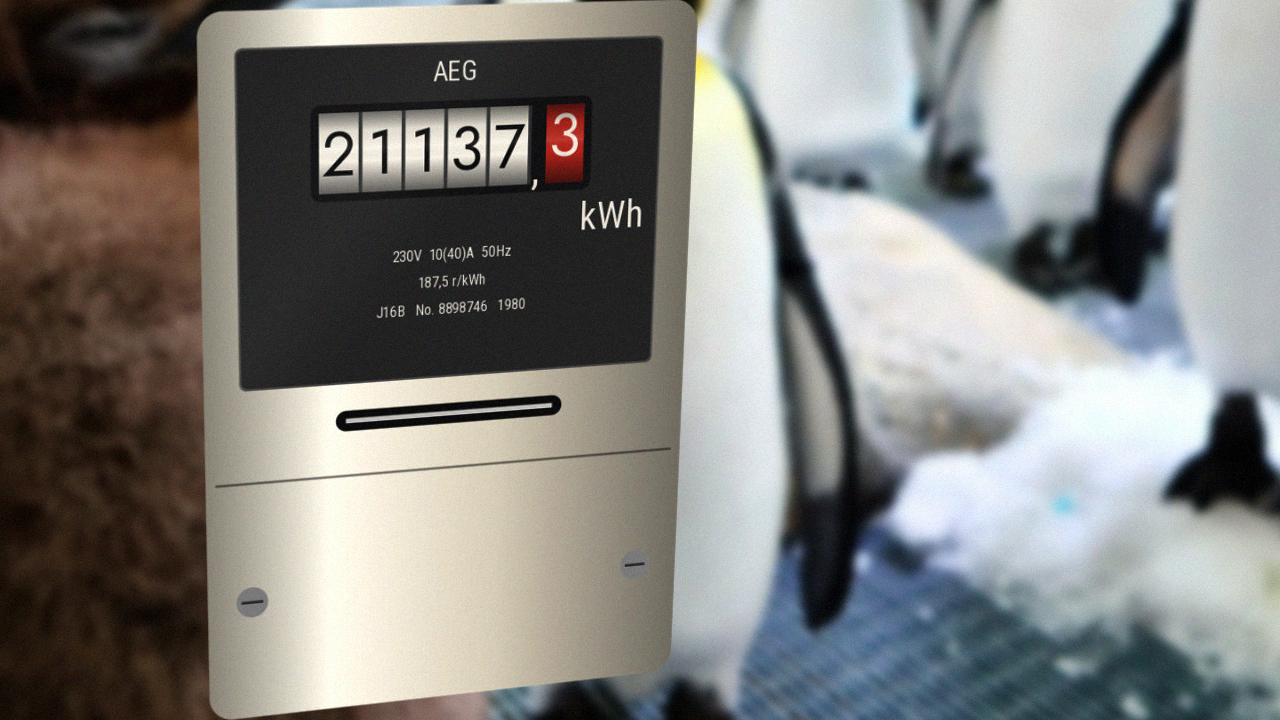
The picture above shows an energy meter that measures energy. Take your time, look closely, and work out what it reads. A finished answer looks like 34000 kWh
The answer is 21137.3 kWh
